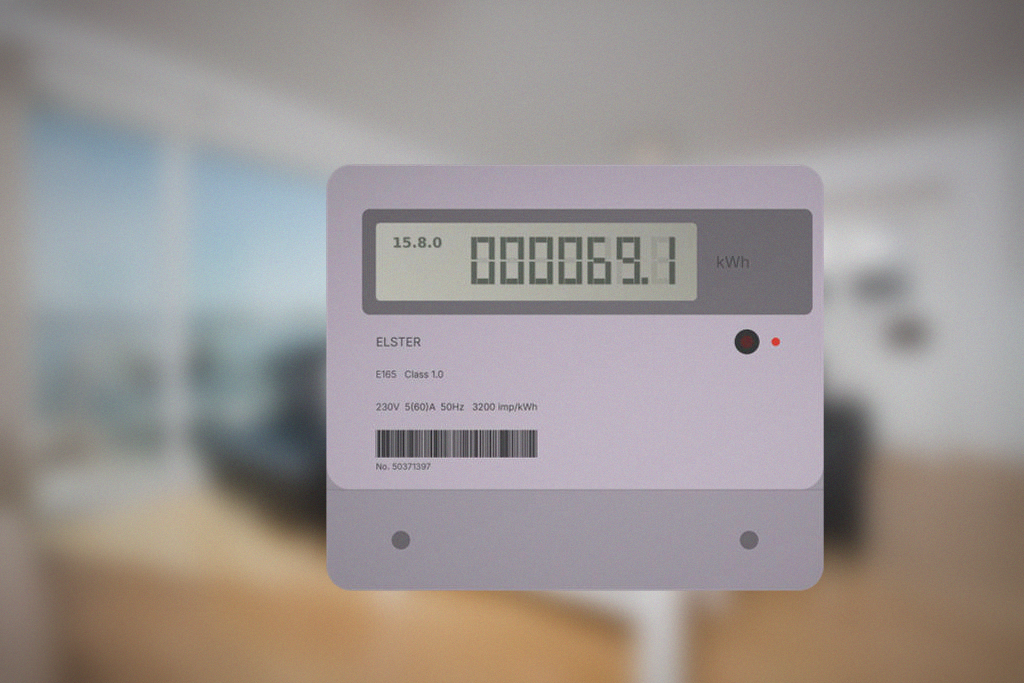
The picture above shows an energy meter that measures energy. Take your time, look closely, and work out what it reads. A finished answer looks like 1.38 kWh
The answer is 69.1 kWh
